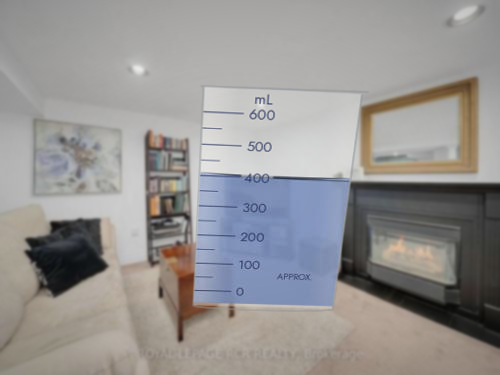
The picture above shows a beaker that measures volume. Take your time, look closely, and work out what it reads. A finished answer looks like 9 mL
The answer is 400 mL
